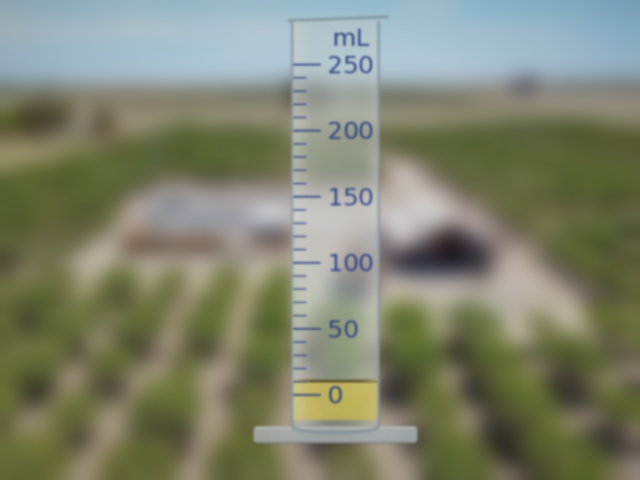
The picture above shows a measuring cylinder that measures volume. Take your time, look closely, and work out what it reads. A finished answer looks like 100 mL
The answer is 10 mL
